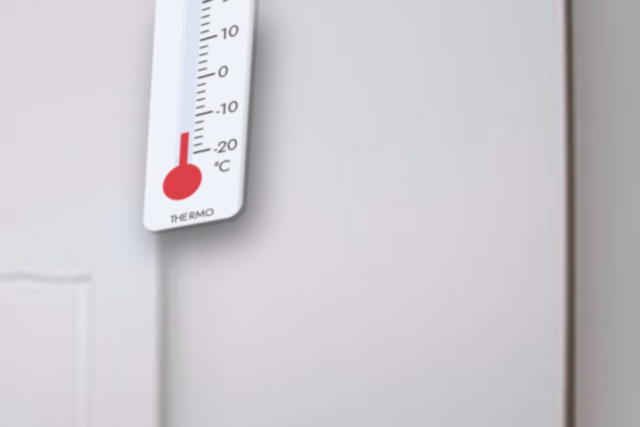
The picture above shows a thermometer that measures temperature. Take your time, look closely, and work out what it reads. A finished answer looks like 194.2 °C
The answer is -14 °C
